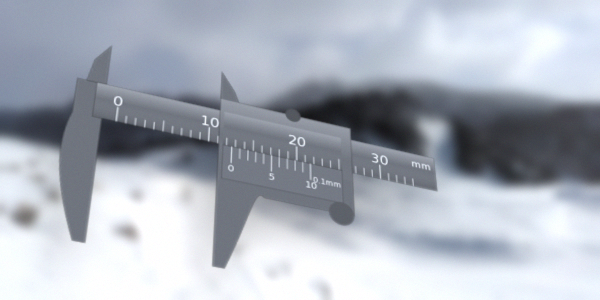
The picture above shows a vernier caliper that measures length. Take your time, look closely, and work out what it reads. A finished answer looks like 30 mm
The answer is 12.6 mm
